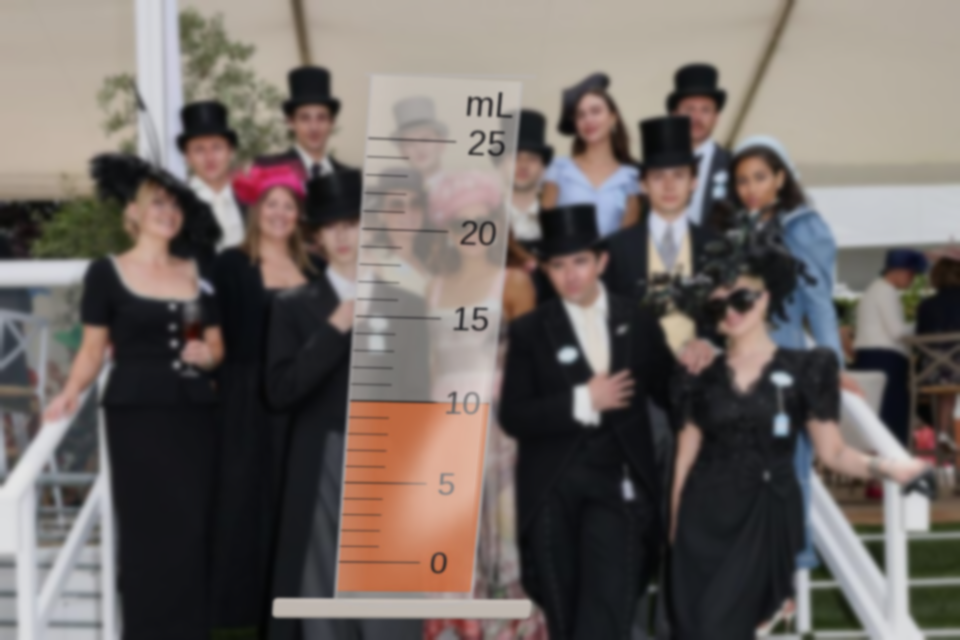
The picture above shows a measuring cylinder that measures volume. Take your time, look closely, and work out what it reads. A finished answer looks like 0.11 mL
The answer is 10 mL
